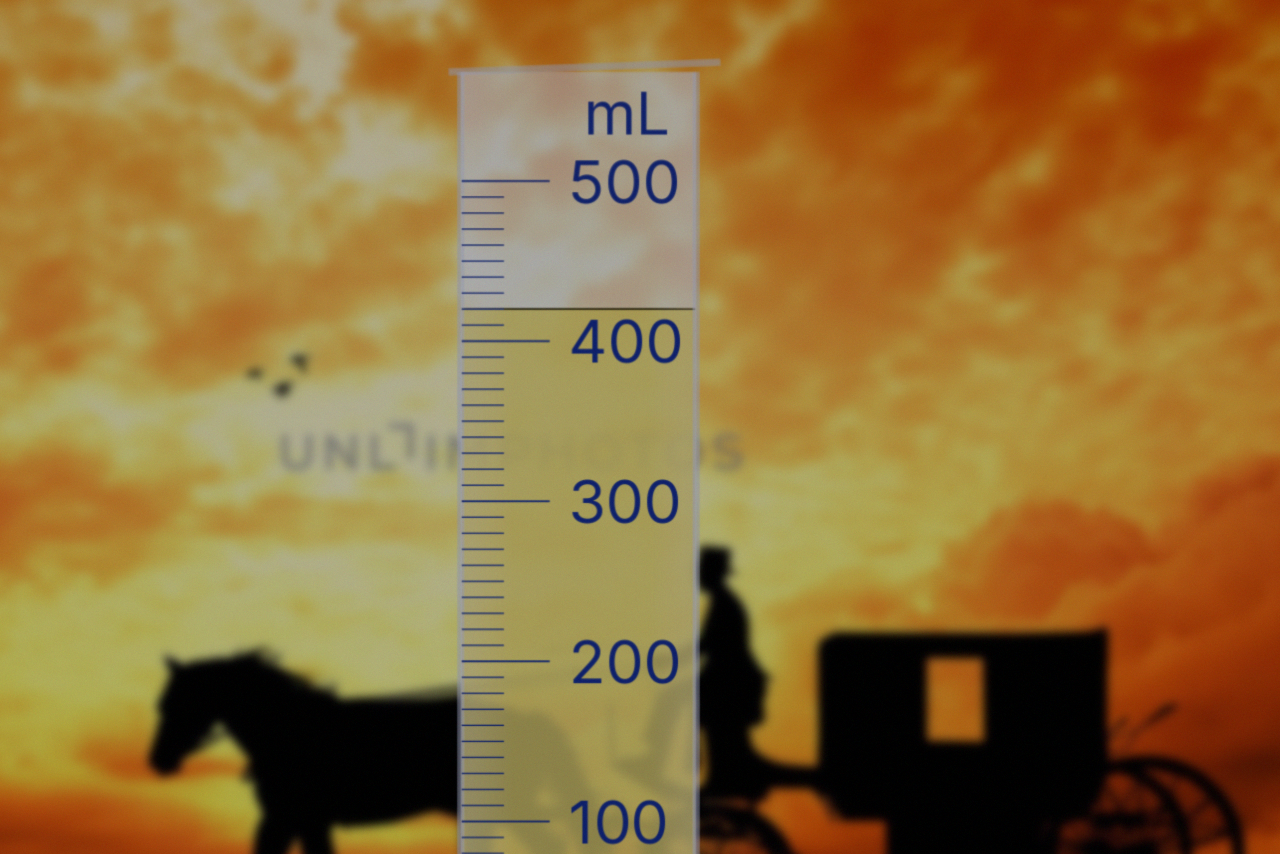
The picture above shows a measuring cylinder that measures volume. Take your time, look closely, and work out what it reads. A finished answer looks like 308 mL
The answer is 420 mL
